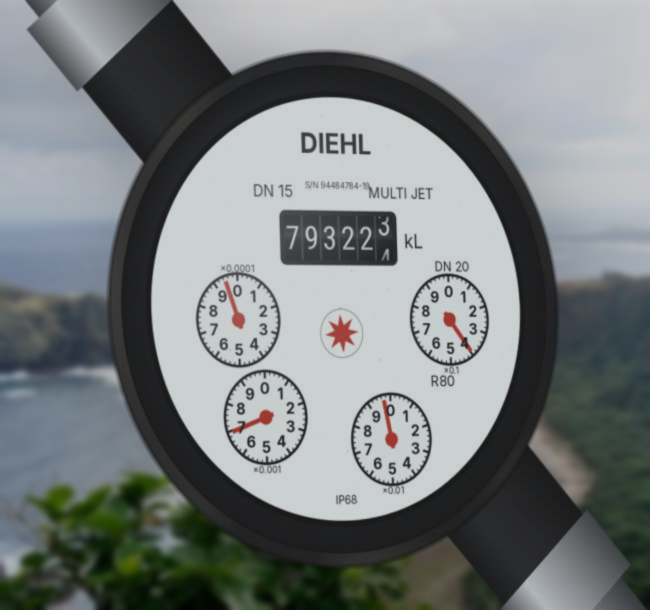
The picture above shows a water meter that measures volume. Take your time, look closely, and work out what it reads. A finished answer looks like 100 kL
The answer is 793223.3969 kL
